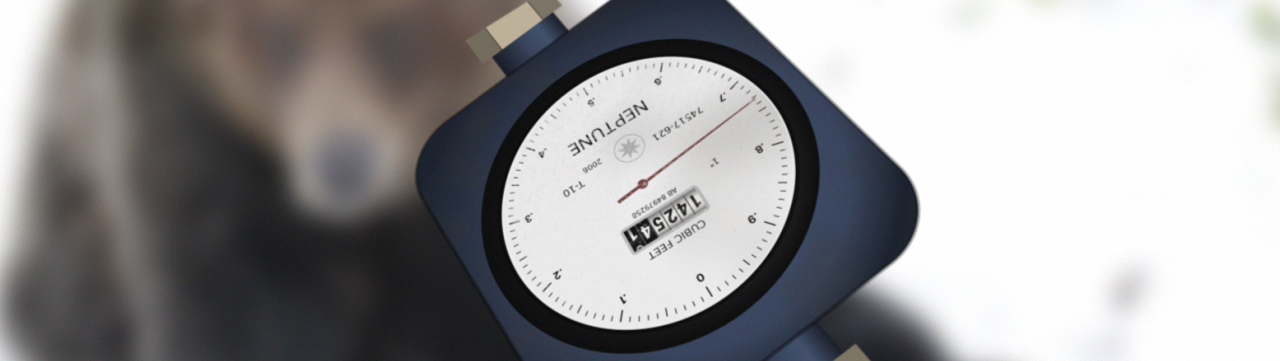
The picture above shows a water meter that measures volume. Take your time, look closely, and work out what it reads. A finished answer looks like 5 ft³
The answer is 142540.73 ft³
